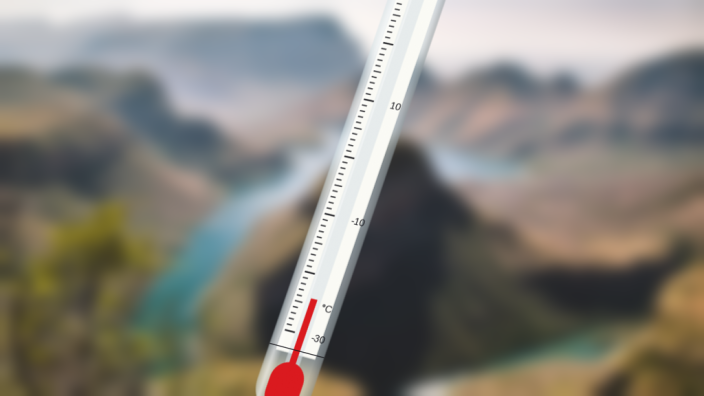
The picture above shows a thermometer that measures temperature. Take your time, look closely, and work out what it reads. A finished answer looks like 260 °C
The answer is -24 °C
